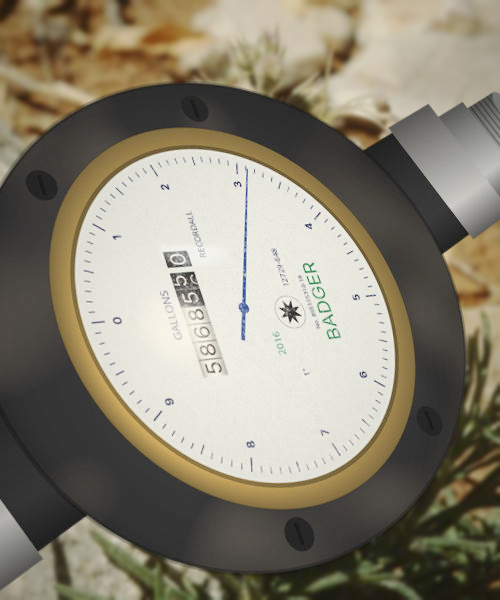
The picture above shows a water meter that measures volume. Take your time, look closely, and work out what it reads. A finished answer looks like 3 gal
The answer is 5868553.1 gal
